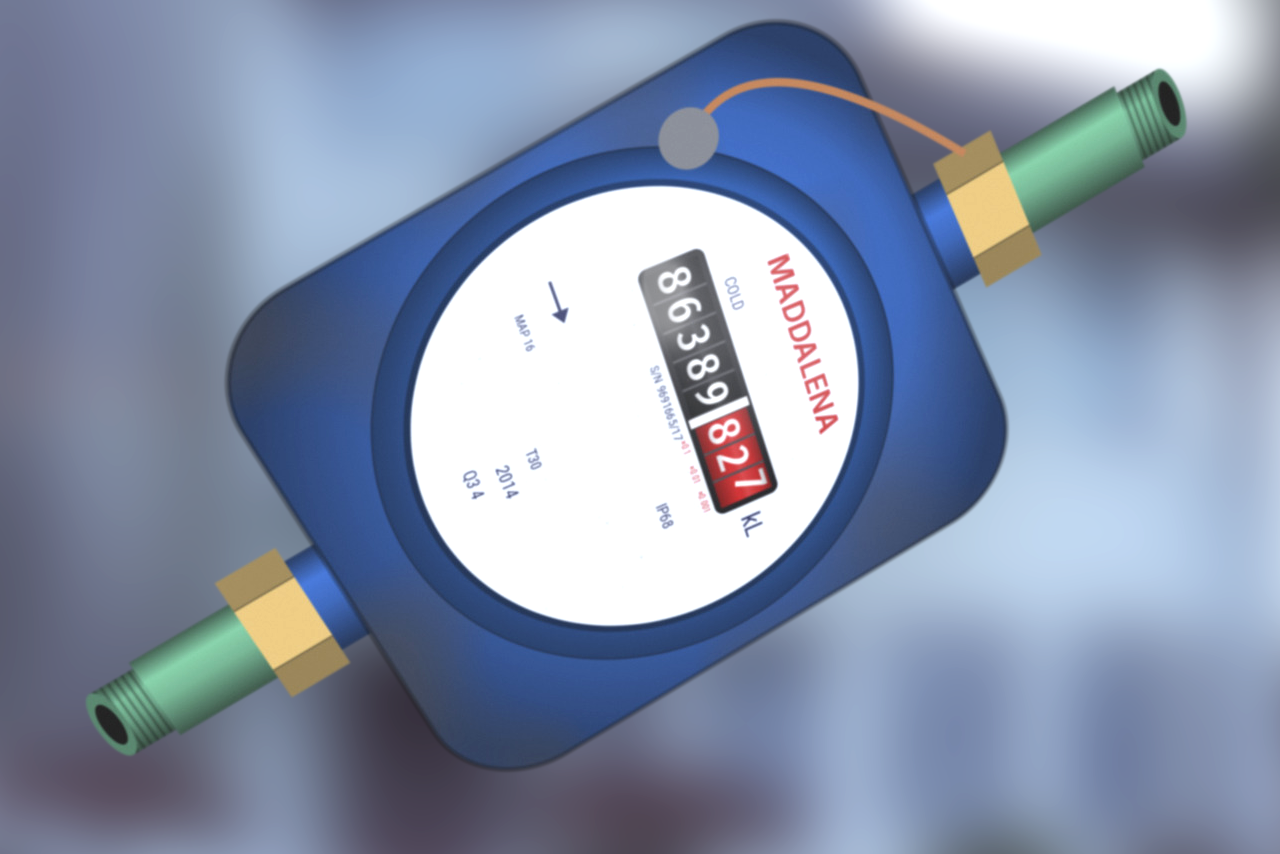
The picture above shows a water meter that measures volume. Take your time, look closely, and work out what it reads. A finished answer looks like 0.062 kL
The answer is 86389.827 kL
